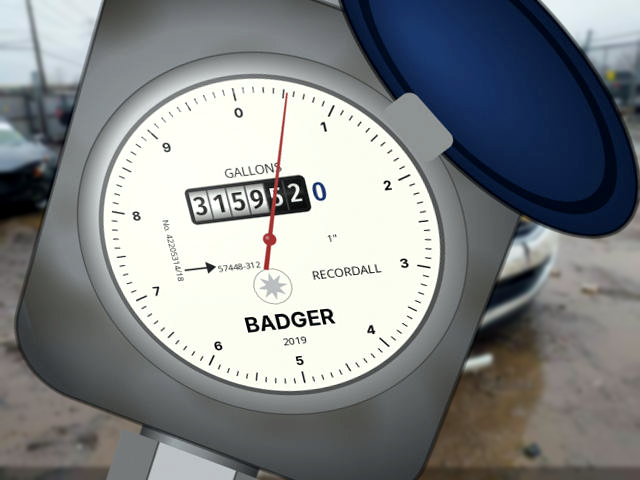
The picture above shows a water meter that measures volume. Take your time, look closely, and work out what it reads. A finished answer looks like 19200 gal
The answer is 3159520.5 gal
